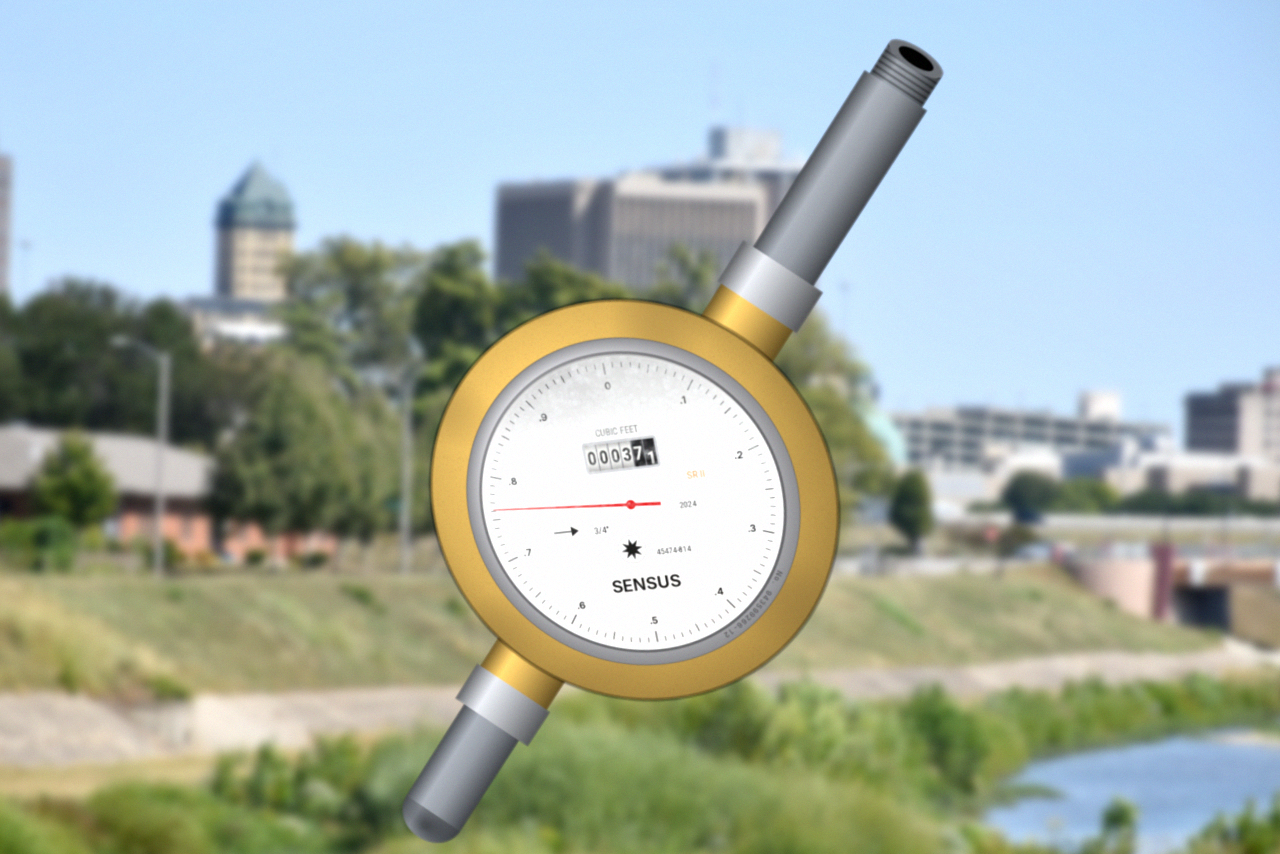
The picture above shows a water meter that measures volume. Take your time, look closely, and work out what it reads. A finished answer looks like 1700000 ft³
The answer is 370.76 ft³
